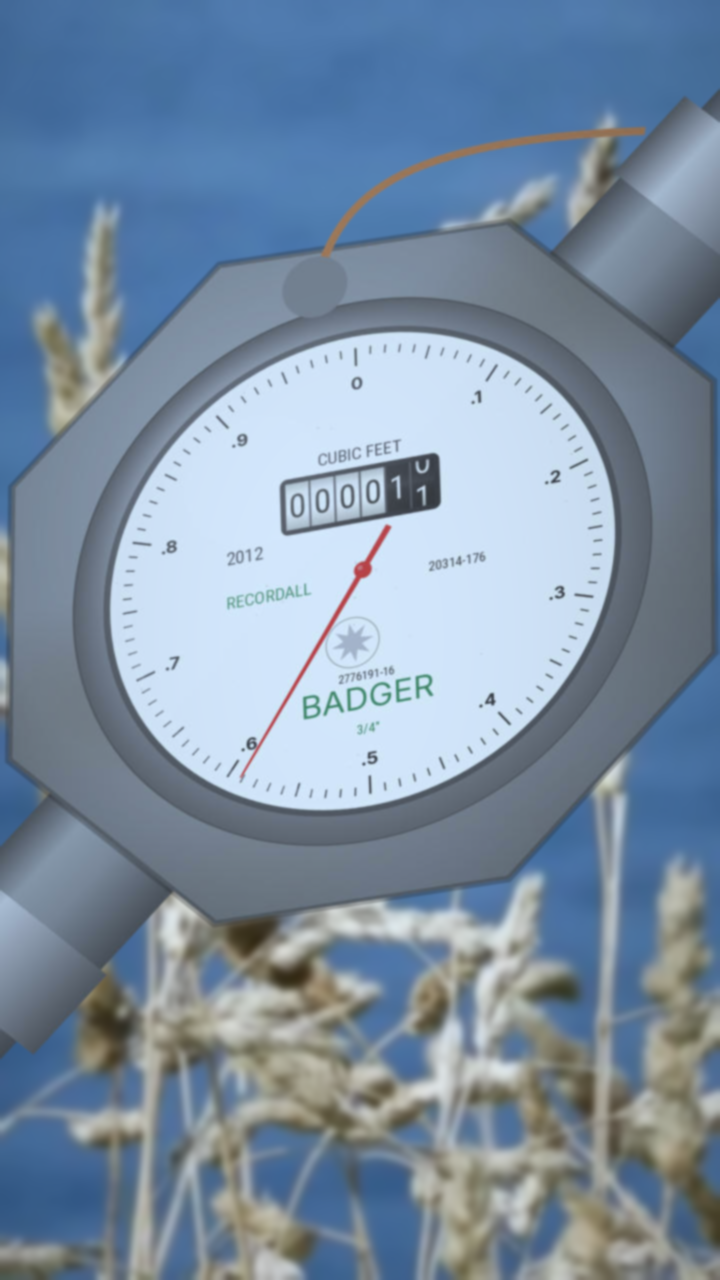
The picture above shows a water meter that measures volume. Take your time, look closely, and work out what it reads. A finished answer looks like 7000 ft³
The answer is 10.59 ft³
